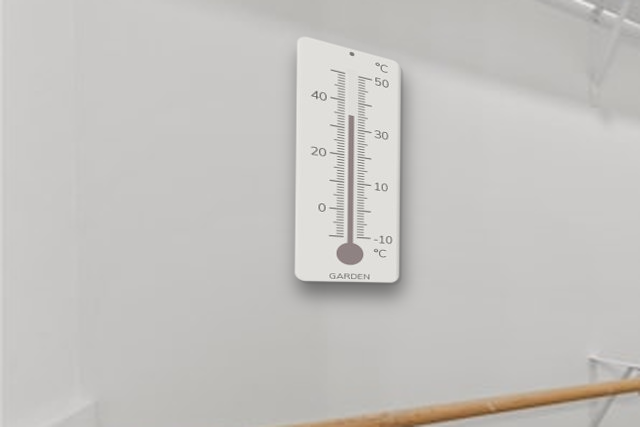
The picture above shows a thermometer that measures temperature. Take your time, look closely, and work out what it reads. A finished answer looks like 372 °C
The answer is 35 °C
